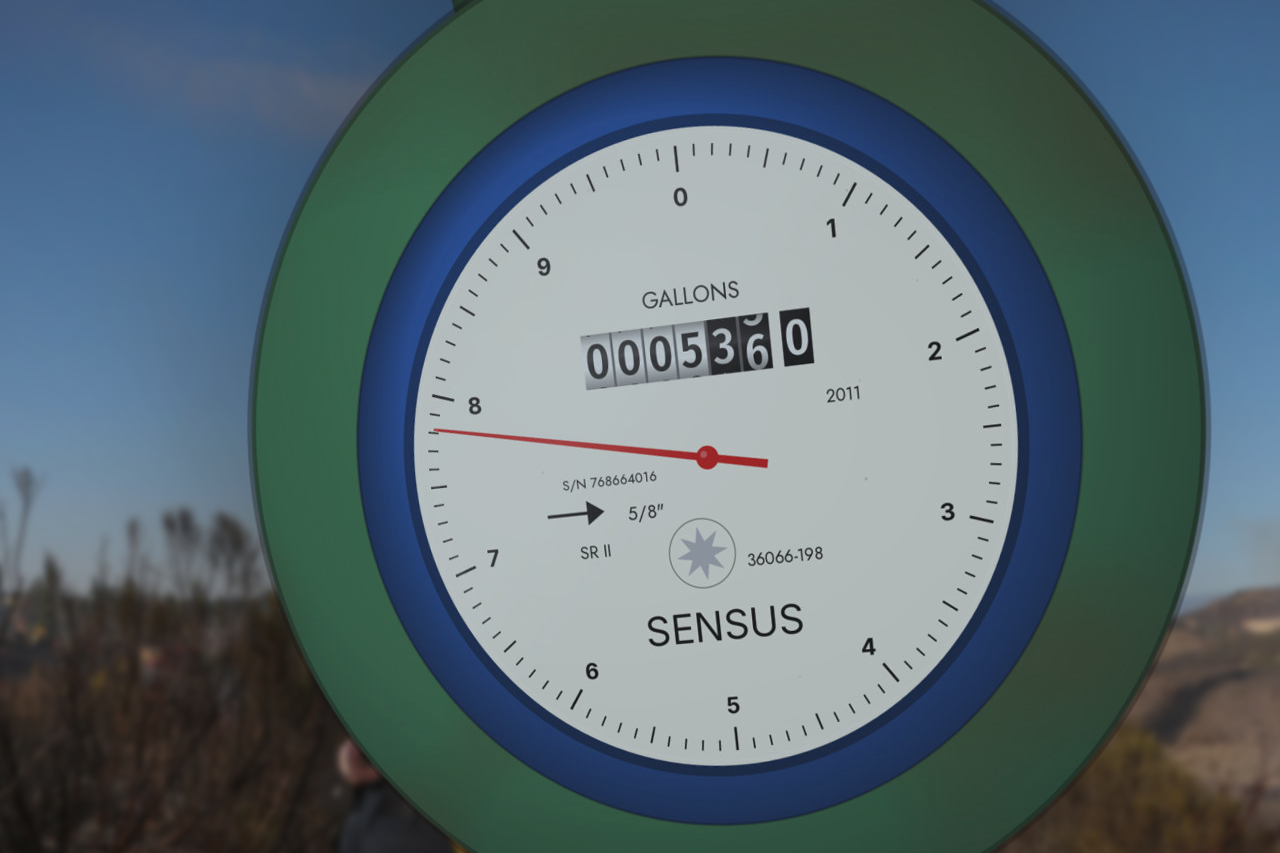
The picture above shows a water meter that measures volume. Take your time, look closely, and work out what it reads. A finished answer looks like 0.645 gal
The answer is 5357.8 gal
